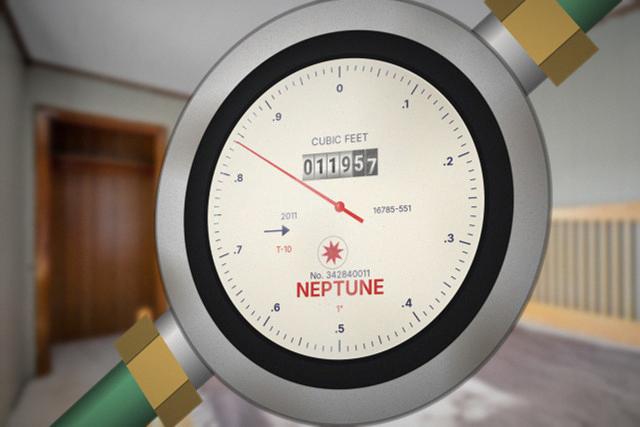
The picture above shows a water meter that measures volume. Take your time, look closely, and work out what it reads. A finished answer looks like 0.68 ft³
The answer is 11956.84 ft³
